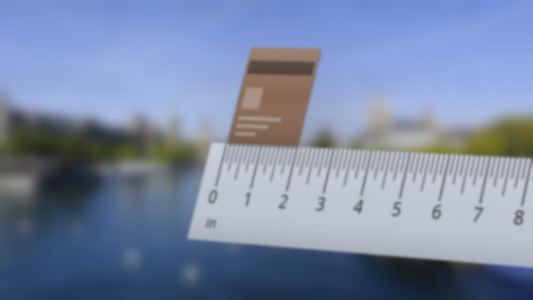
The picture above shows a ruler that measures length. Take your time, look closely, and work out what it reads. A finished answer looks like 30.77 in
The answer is 2 in
